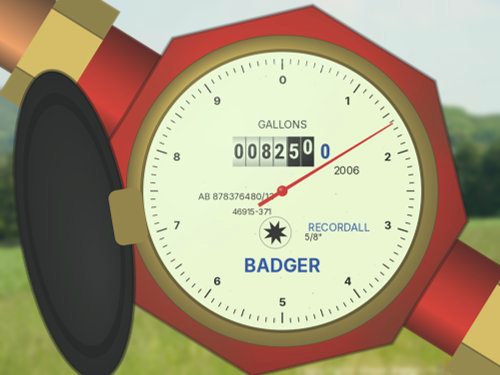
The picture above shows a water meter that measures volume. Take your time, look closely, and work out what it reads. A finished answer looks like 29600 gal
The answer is 82501.6 gal
